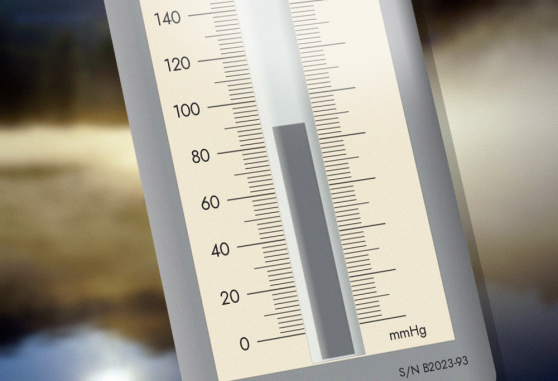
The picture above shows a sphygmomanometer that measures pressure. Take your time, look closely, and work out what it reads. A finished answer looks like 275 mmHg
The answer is 88 mmHg
